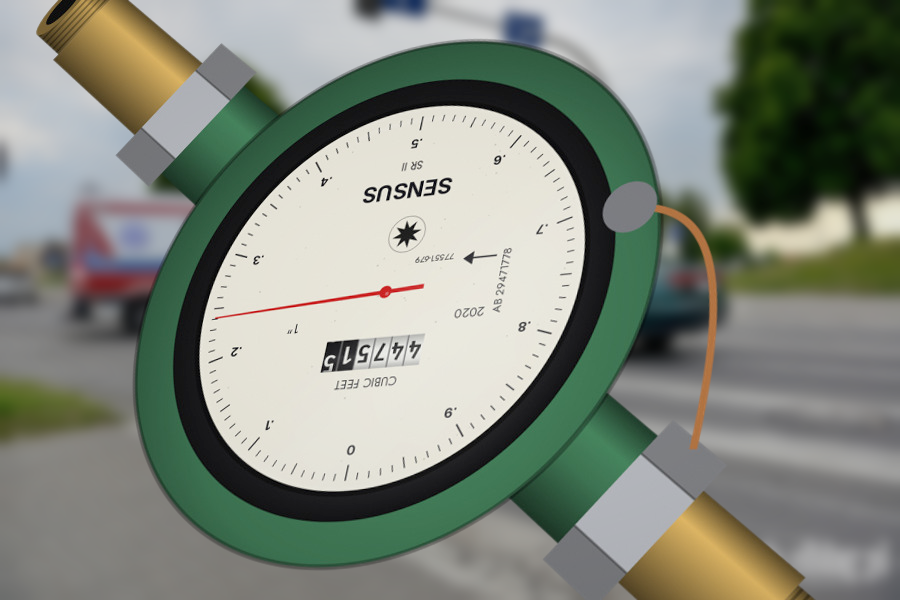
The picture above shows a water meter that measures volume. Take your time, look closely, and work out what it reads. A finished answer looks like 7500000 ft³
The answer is 447515.24 ft³
